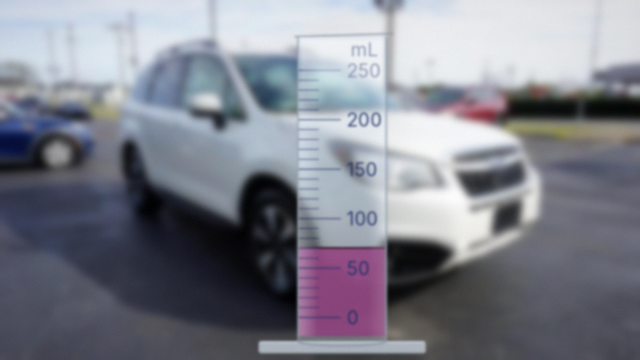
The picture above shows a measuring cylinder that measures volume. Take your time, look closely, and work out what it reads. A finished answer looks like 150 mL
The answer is 70 mL
